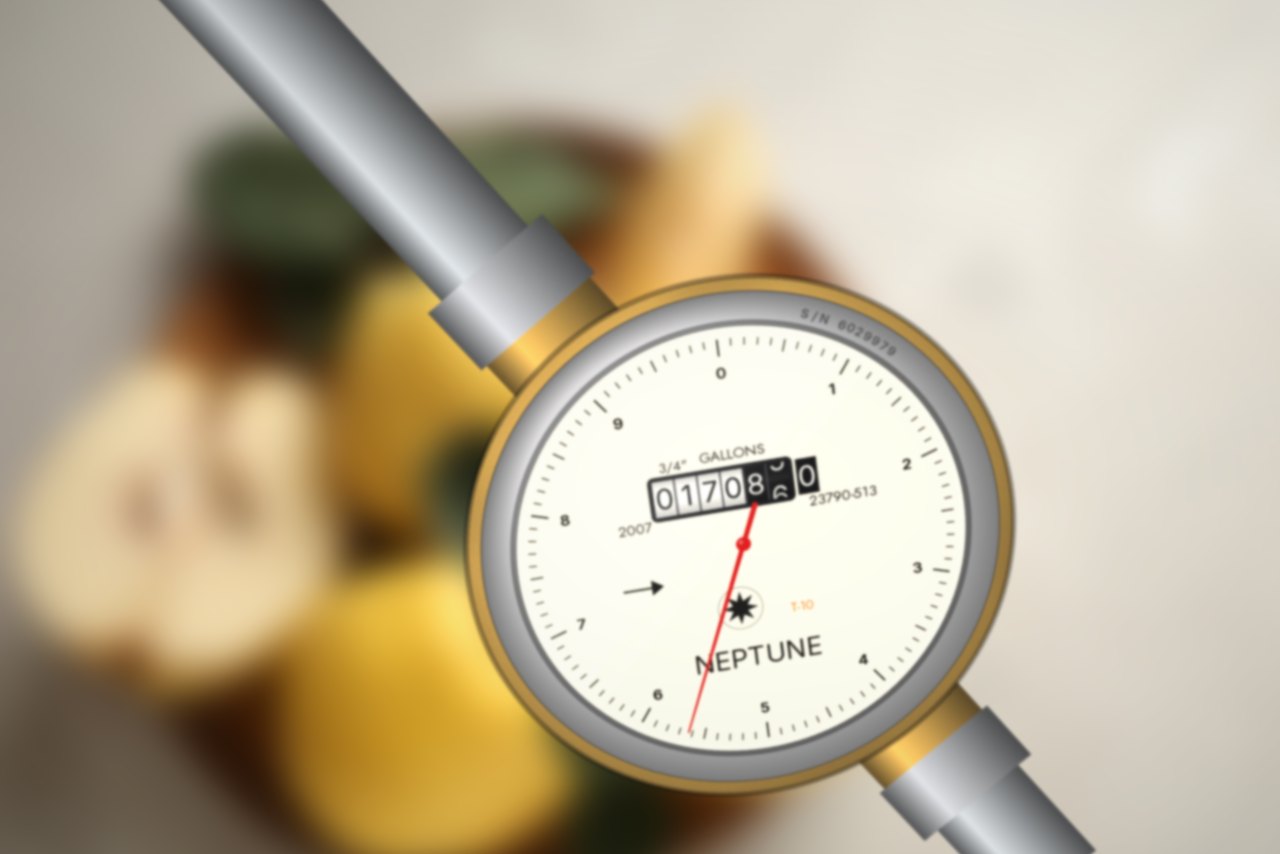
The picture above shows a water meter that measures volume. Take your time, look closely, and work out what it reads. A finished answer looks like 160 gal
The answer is 170855.6 gal
